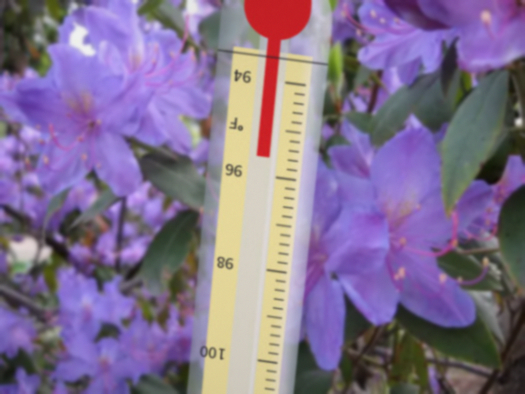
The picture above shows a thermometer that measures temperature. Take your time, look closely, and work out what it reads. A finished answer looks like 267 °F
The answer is 95.6 °F
